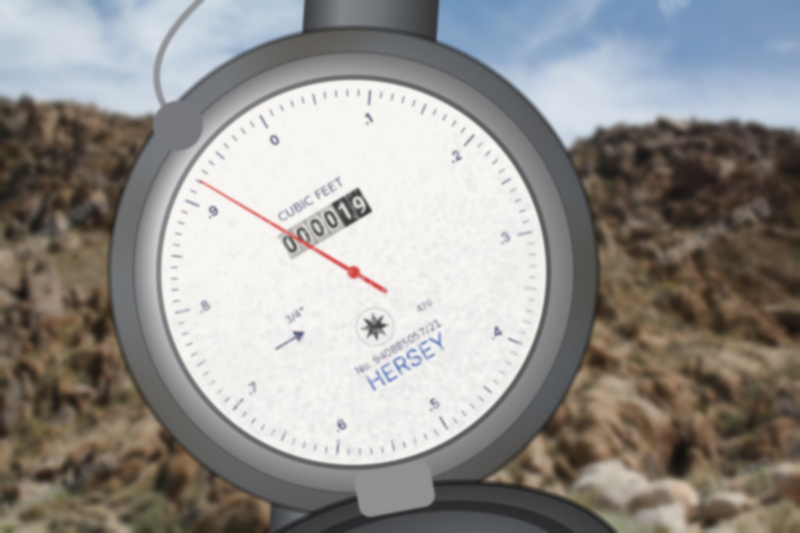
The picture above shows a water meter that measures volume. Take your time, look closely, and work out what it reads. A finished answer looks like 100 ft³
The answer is 18.92 ft³
